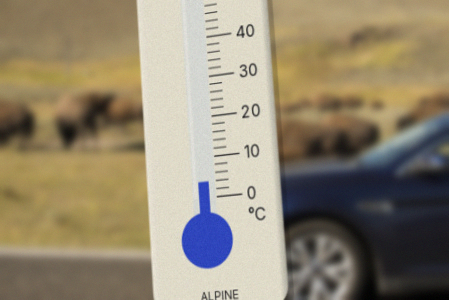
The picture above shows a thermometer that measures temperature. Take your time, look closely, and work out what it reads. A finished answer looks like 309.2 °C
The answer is 4 °C
